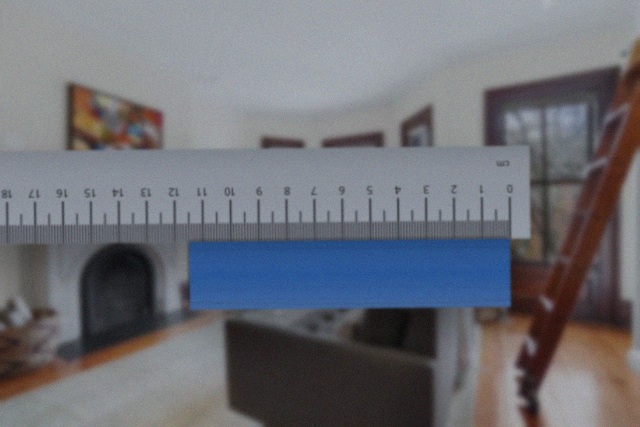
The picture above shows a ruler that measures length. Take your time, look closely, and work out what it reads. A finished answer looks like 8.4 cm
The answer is 11.5 cm
